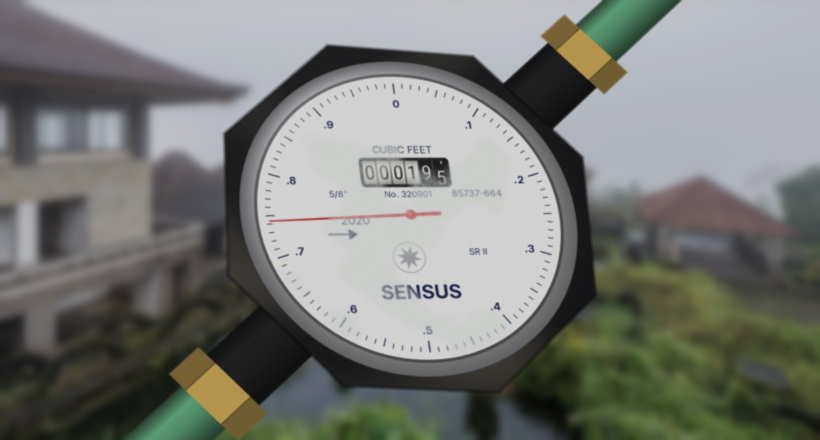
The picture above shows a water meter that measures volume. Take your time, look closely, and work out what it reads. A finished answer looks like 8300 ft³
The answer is 194.74 ft³
